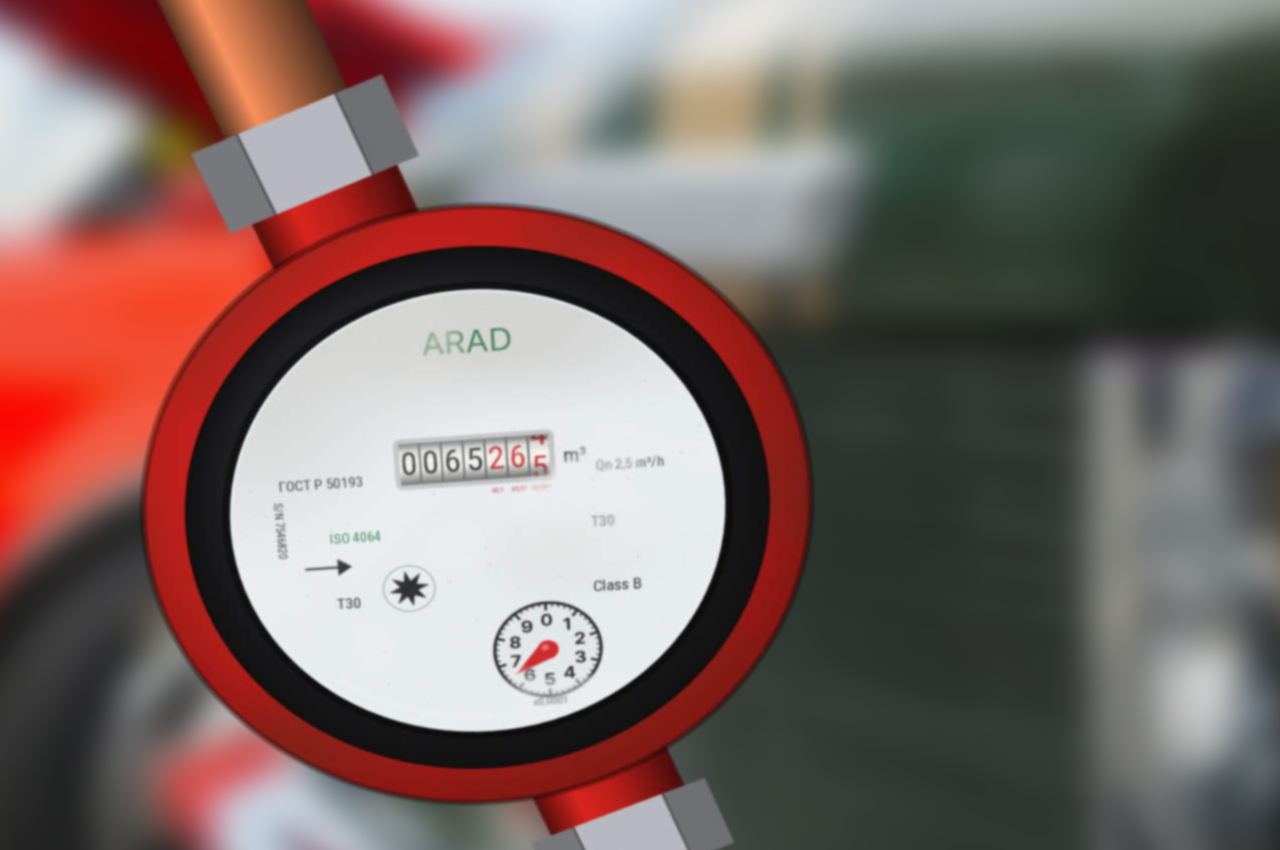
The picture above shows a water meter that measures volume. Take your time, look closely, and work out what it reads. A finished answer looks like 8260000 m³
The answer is 65.2646 m³
